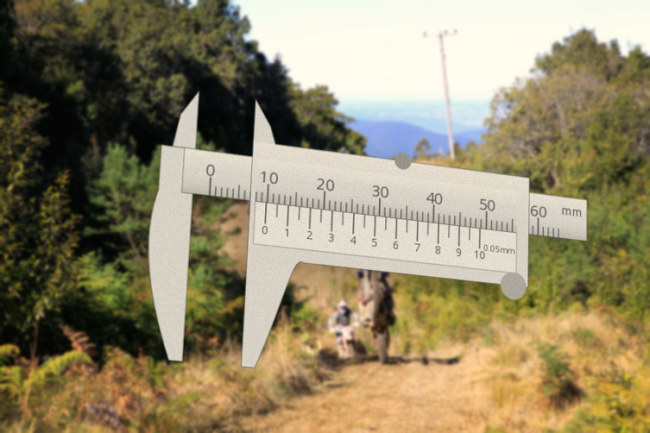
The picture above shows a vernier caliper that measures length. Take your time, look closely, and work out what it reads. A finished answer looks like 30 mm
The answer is 9.8 mm
